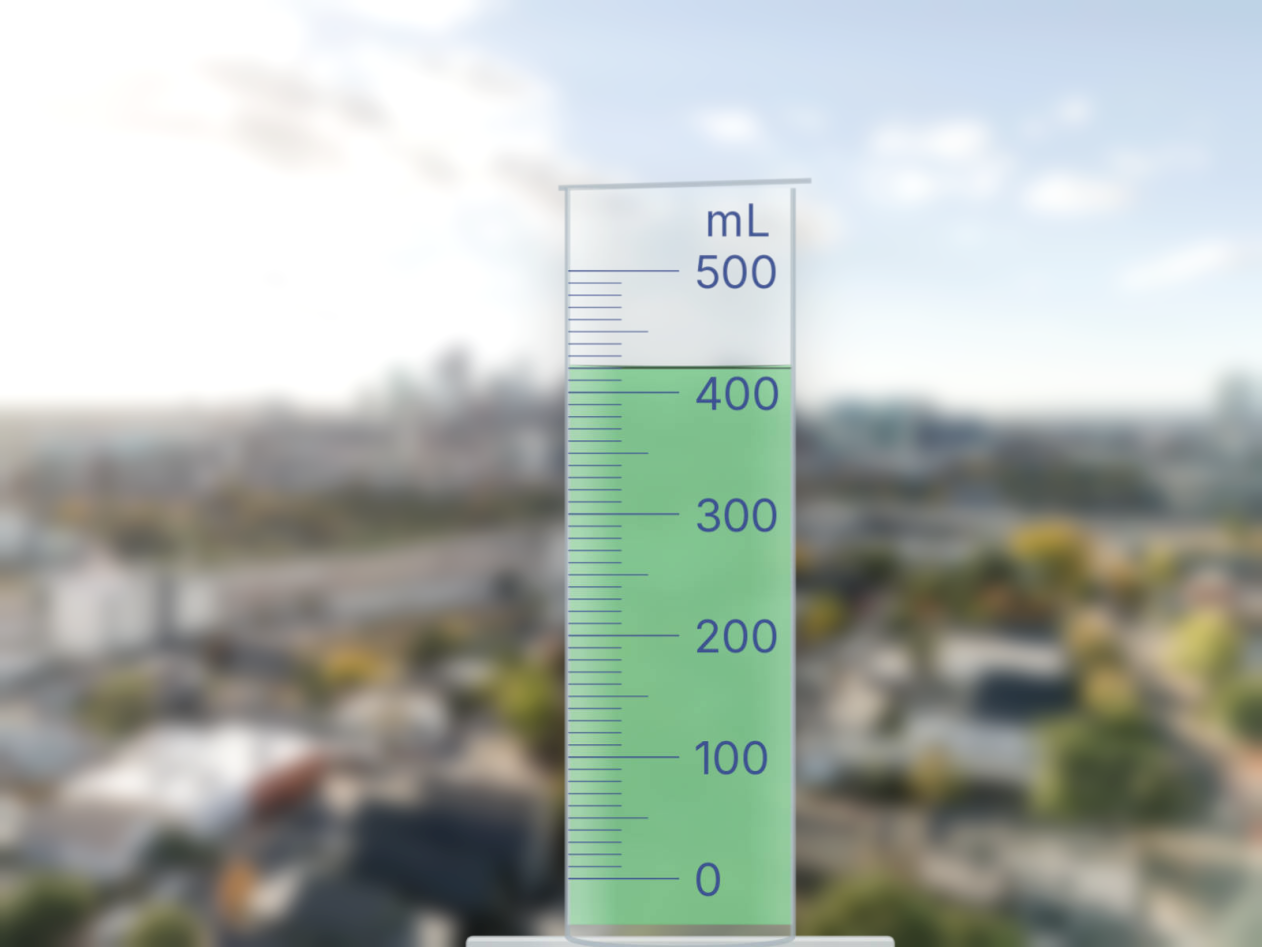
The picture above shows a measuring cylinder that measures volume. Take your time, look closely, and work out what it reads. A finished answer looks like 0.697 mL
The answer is 420 mL
